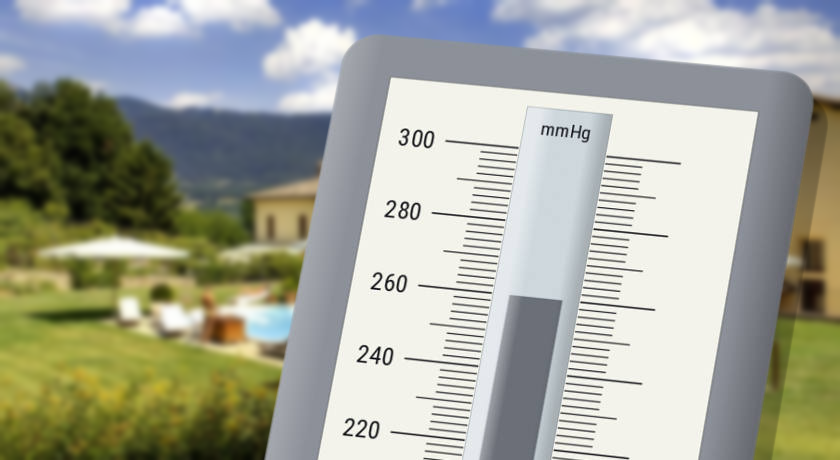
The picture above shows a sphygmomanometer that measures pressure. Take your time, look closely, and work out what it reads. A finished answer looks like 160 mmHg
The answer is 260 mmHg
